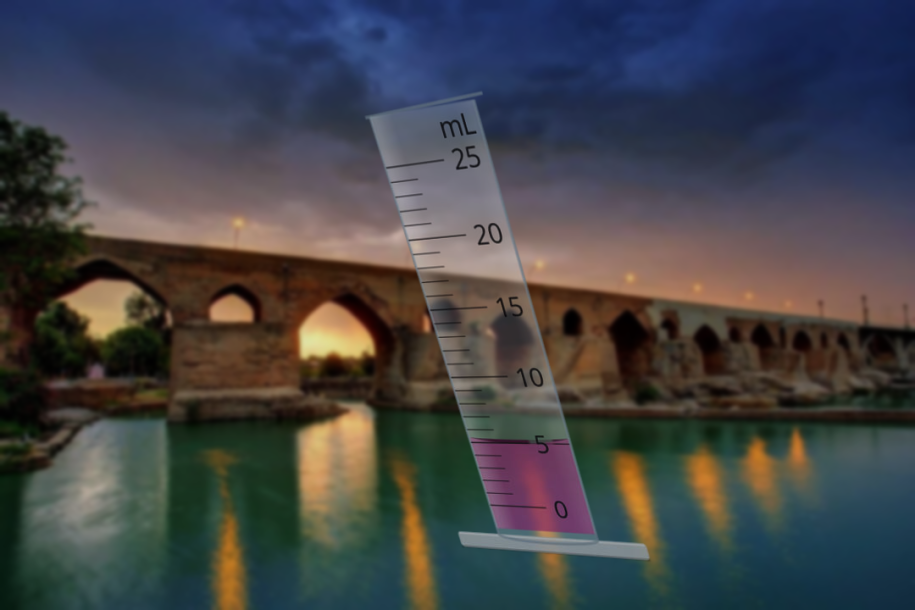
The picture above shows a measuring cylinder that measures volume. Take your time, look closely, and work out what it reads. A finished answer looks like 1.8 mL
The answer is 5 mL
